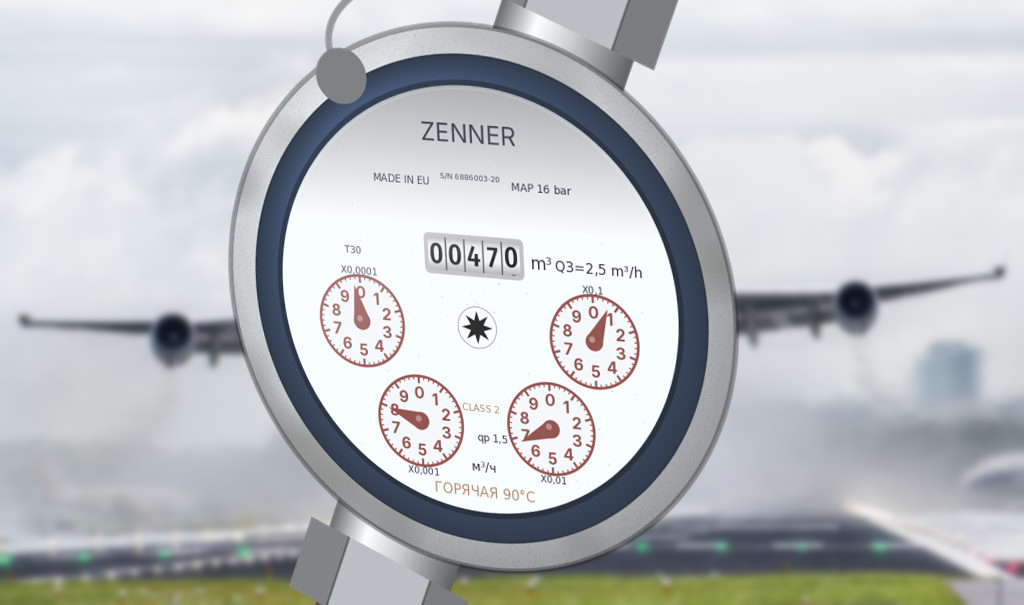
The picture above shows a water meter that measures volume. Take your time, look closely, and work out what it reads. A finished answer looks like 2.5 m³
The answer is 470.0679 m³
